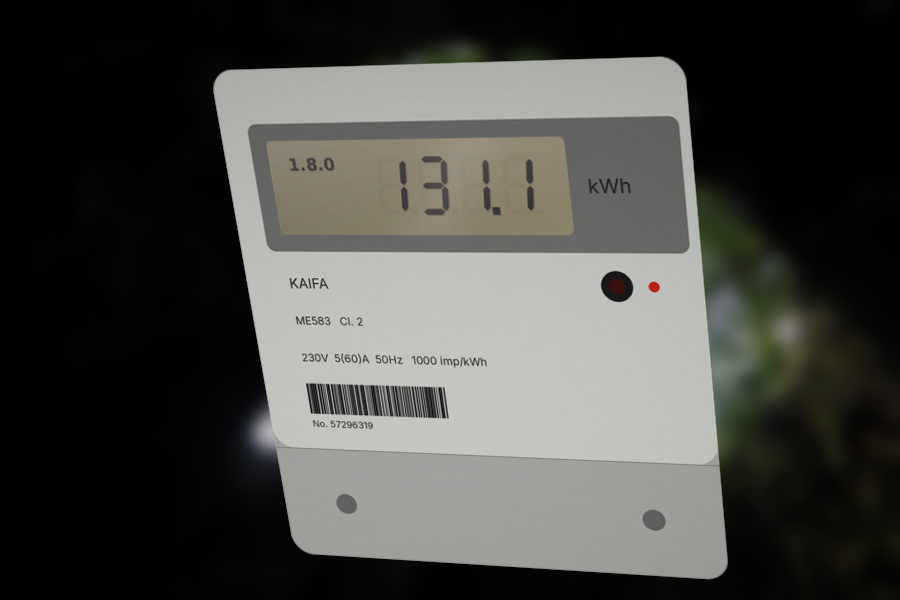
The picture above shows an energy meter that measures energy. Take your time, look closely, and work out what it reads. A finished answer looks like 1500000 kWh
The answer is 131.1 kWh
